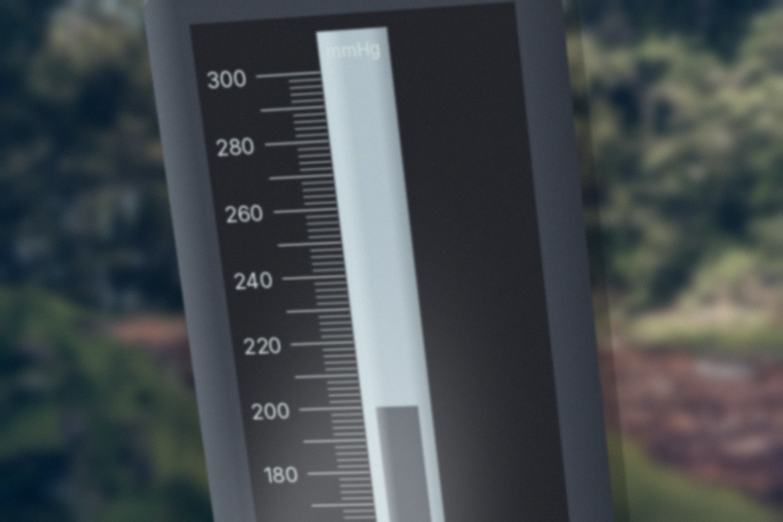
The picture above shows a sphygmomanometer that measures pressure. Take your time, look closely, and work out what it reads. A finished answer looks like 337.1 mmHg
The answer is 200 mmHg
